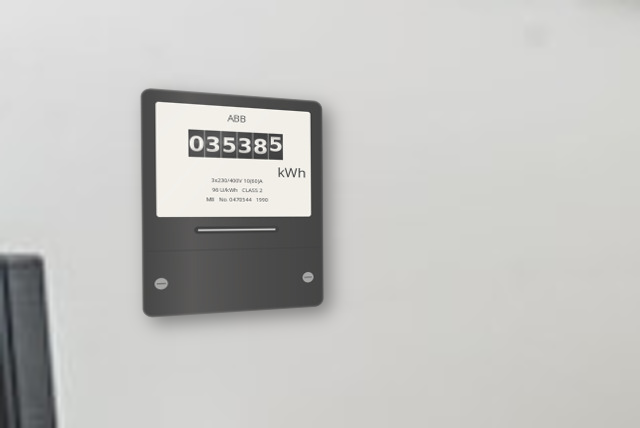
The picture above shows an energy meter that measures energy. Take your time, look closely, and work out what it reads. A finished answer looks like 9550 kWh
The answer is 35385 kWh
